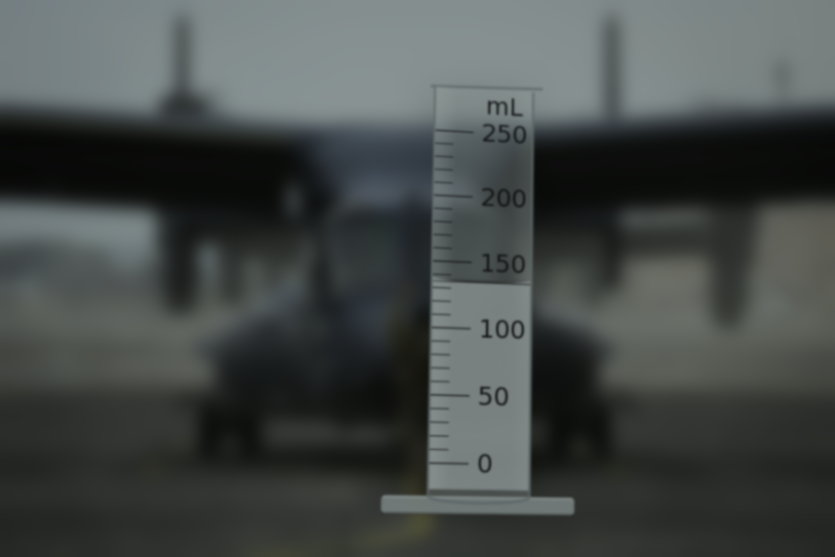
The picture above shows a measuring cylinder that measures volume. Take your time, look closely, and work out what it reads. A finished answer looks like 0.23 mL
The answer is 135 mL
